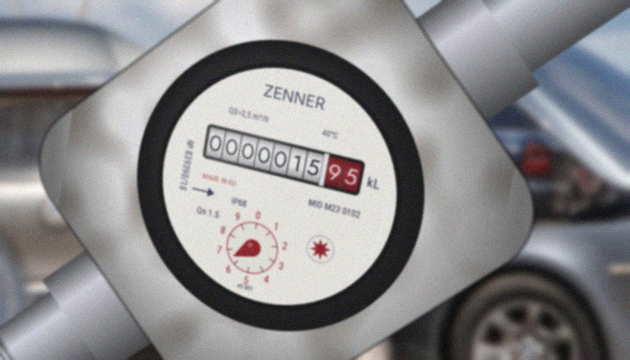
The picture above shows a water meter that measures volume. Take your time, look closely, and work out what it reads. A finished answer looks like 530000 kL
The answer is 15.956 kL
